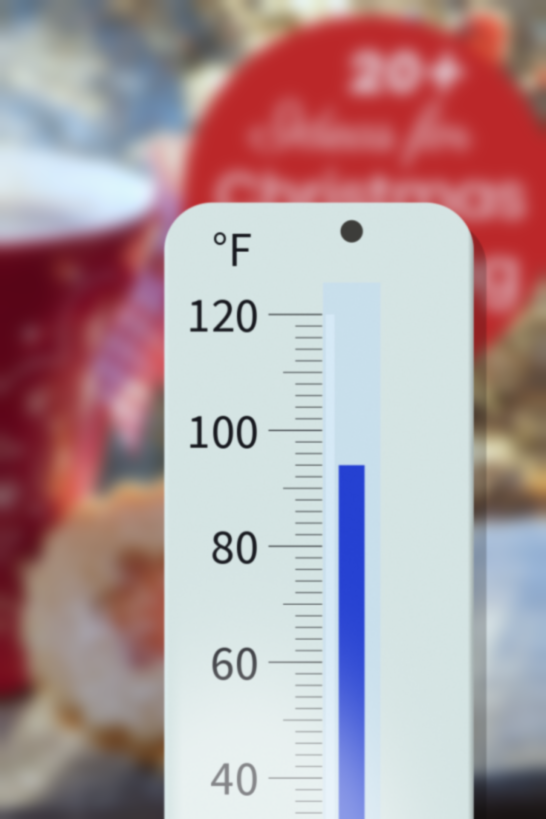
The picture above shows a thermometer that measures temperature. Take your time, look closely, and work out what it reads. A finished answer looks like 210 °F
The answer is 94 °F
